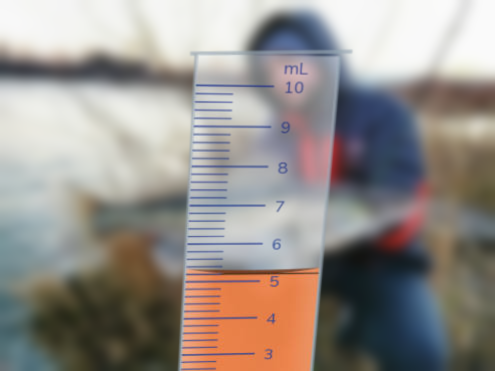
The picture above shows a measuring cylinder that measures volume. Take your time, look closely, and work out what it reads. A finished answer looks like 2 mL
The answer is 5.2 mL
